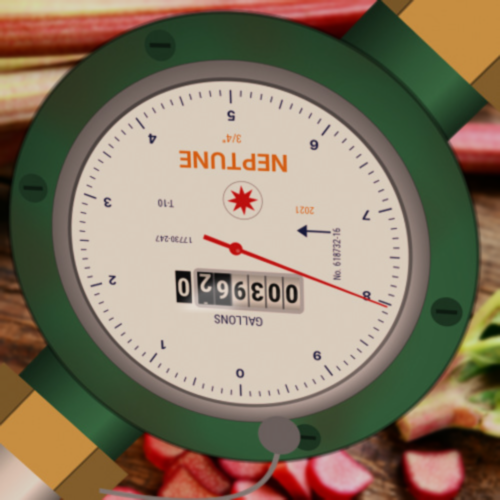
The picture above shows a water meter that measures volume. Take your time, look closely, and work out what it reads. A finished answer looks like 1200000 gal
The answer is 39618.0 gal
